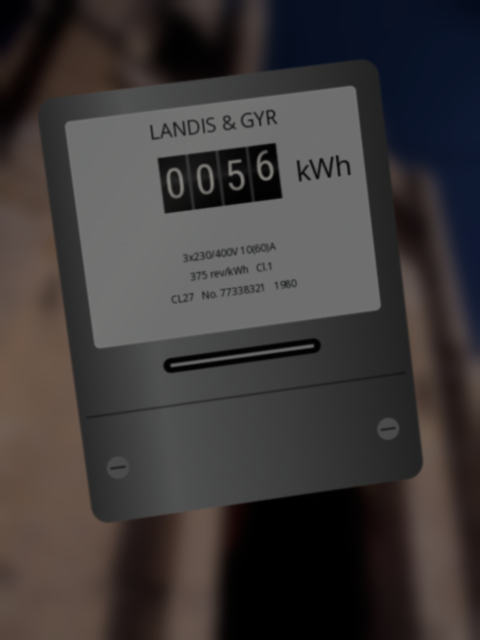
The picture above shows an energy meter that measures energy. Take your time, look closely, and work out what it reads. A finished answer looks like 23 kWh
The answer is 56 kWh
